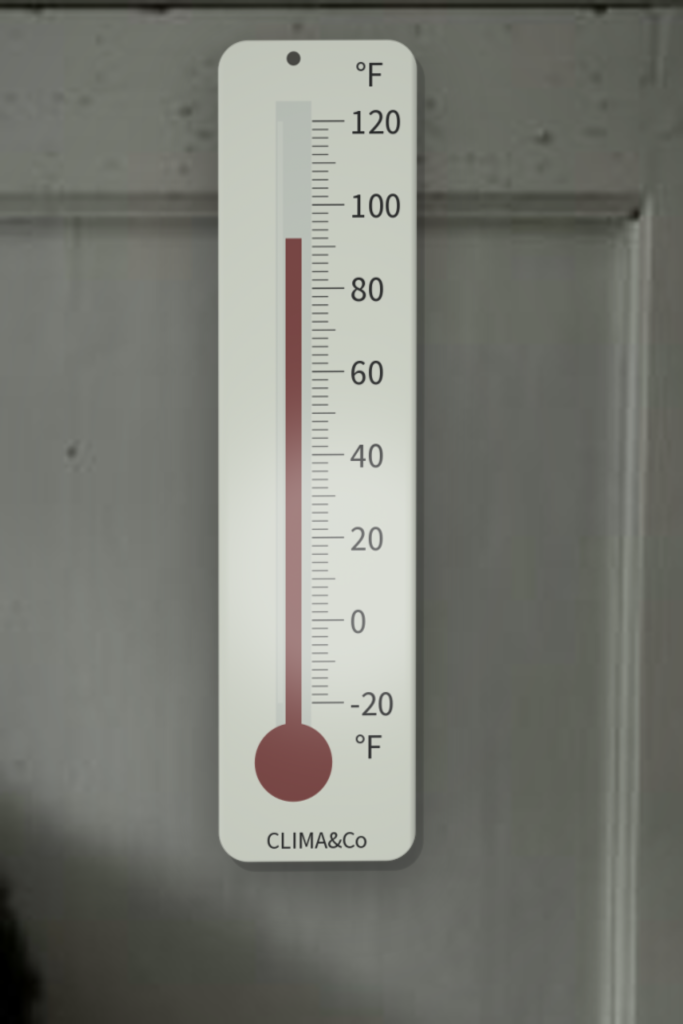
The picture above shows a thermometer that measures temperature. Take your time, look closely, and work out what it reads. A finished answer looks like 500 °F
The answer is 92 °F
